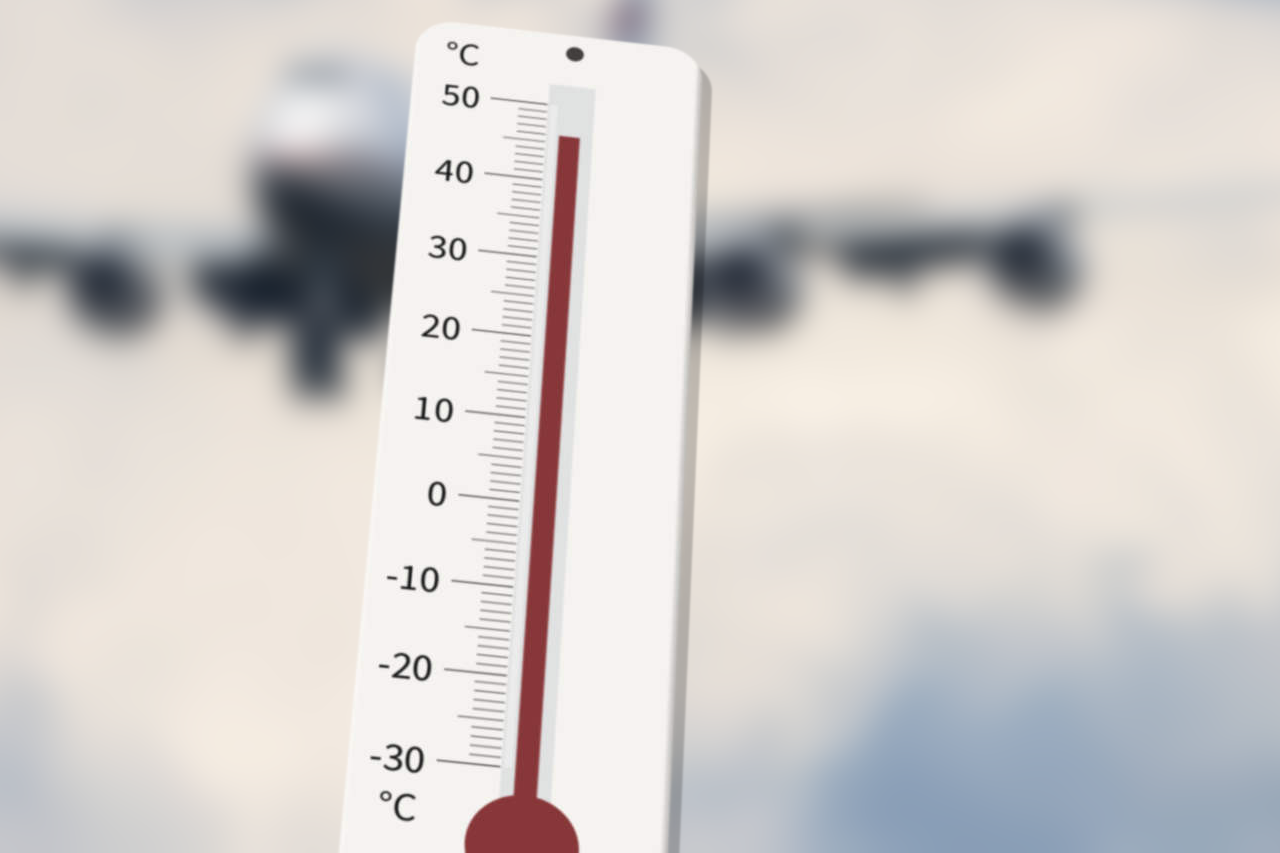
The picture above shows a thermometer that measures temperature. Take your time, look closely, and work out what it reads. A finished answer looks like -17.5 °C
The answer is 46 °C
